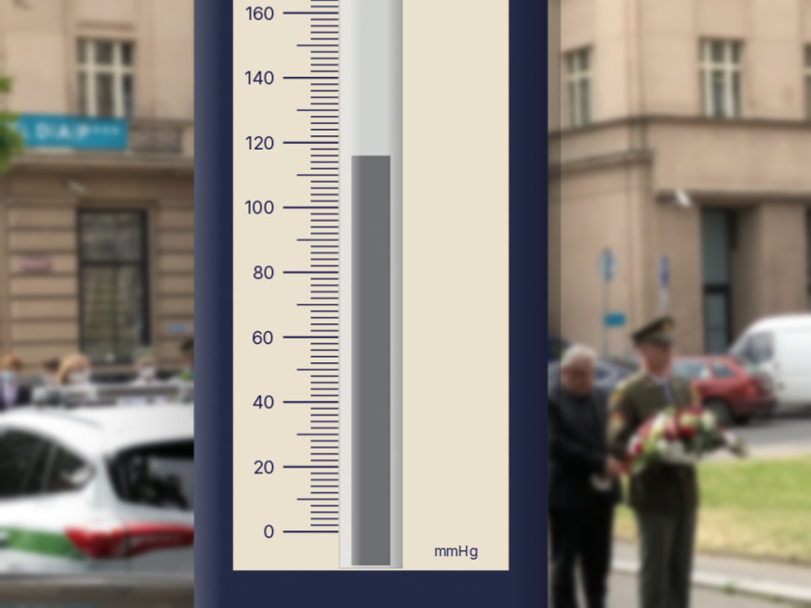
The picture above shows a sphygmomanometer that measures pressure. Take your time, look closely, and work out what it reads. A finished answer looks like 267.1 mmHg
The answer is 116 mmHg
